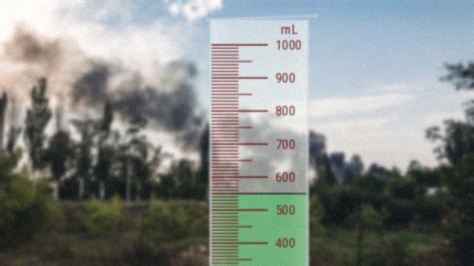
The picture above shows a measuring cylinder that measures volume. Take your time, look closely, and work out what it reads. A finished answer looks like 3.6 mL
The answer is 550 mL
